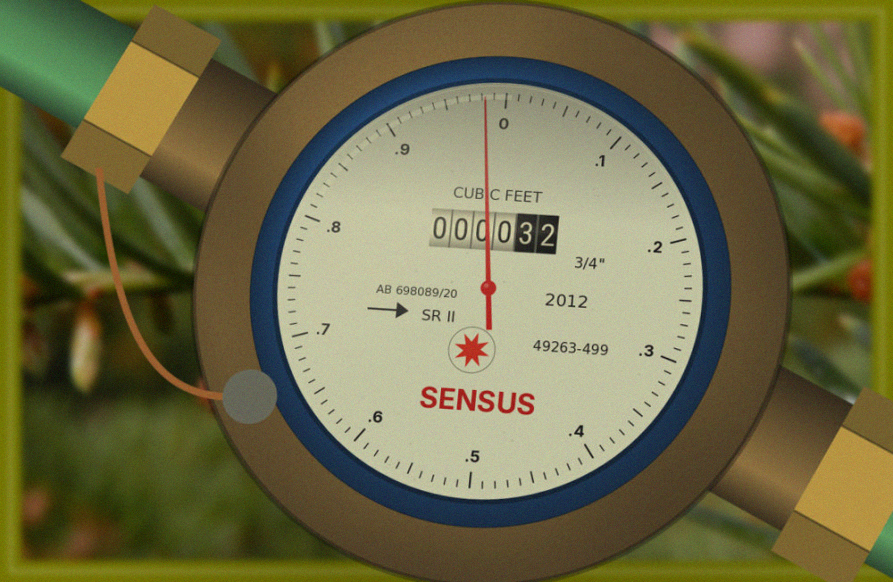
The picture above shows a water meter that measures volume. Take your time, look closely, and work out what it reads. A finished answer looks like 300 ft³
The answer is 31.98 ft³
